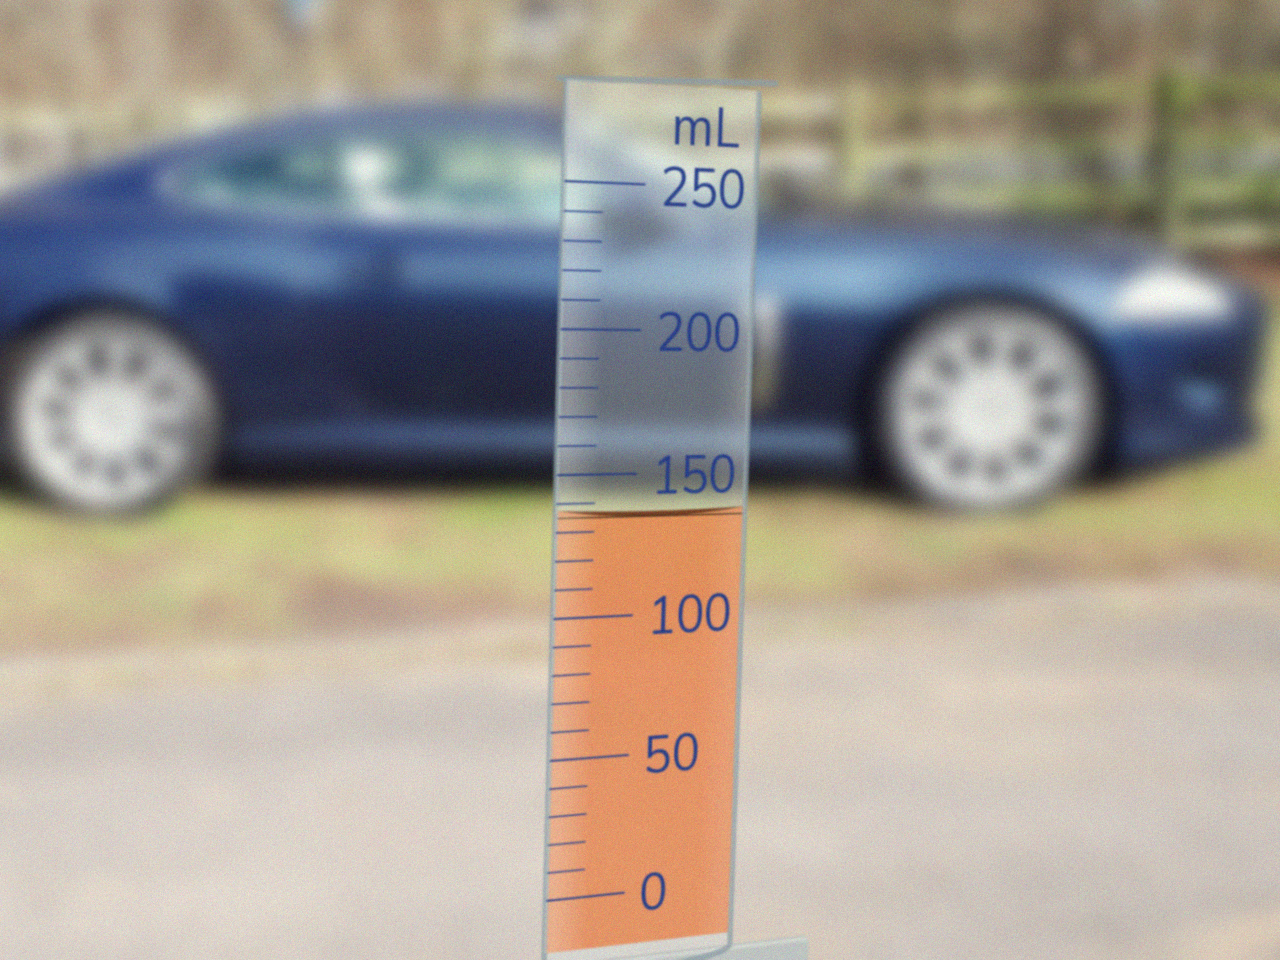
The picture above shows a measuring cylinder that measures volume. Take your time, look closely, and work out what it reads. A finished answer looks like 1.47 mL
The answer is 135 mL
